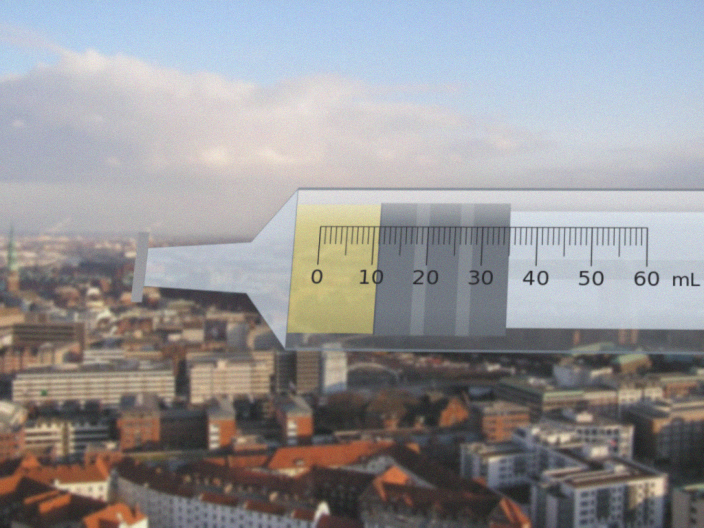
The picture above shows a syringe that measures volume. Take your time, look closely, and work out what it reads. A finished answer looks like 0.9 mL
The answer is 11 mL
